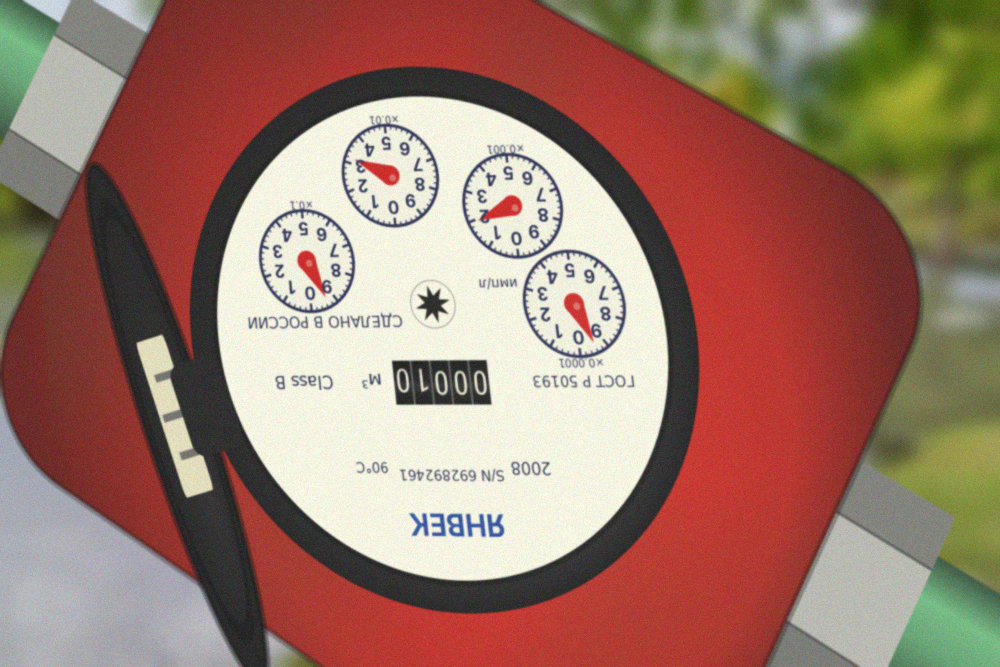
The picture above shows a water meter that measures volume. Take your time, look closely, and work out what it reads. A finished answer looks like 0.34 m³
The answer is 9.9319 m³
